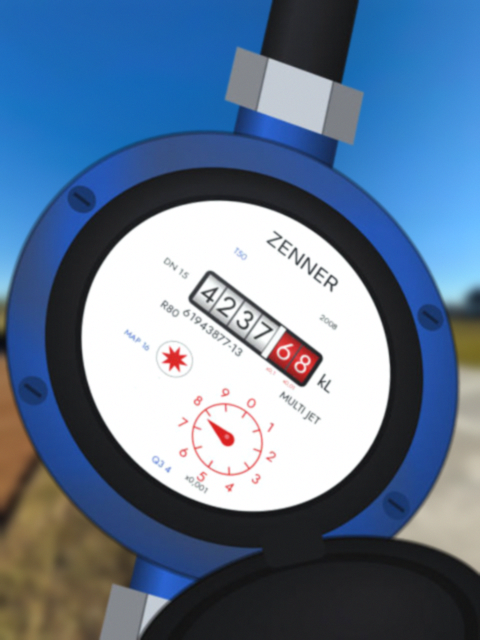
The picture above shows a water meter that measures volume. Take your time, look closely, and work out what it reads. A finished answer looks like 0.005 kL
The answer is 4237.687 kL
